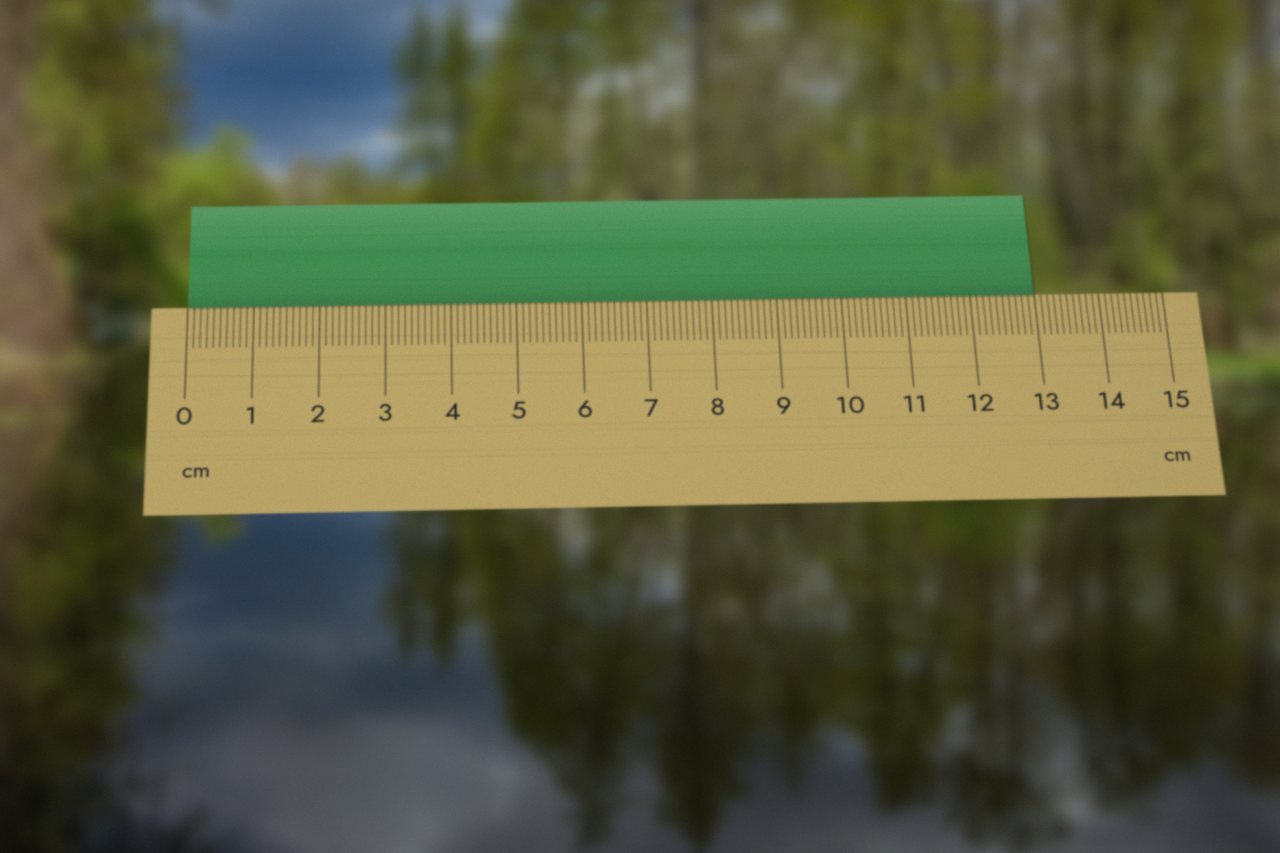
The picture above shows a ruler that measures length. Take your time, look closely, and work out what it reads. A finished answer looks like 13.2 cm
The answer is 13 cm
